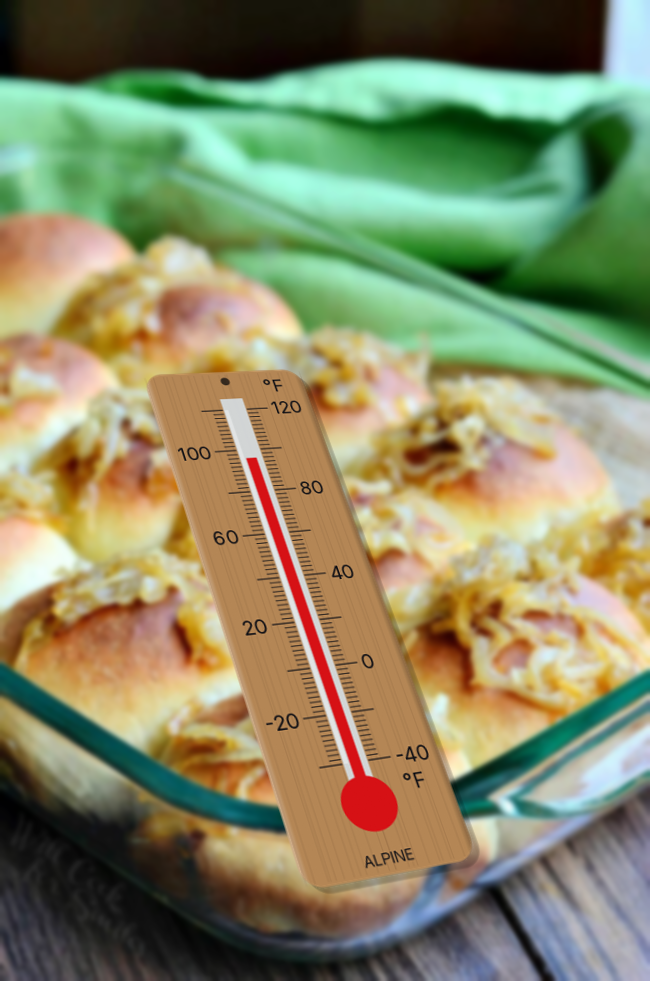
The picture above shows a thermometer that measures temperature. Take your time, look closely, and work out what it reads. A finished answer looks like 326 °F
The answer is 96 °F
